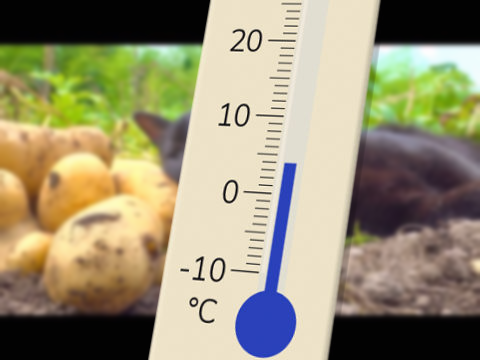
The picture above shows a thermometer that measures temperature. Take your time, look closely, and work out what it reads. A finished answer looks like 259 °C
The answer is 4 °C
